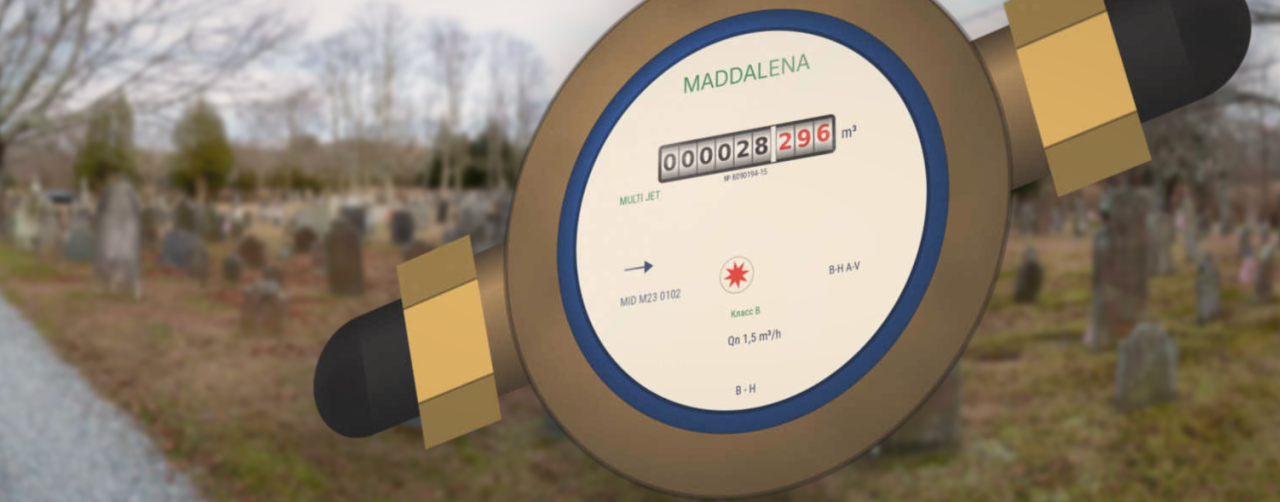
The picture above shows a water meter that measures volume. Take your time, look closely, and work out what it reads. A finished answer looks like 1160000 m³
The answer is 28.296 m³
